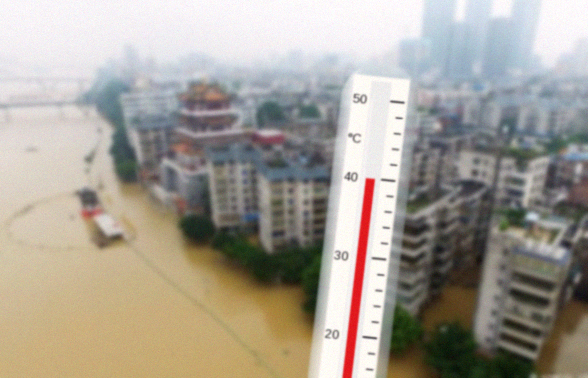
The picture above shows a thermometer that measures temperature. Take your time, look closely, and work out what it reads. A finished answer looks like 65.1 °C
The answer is 40 °C
